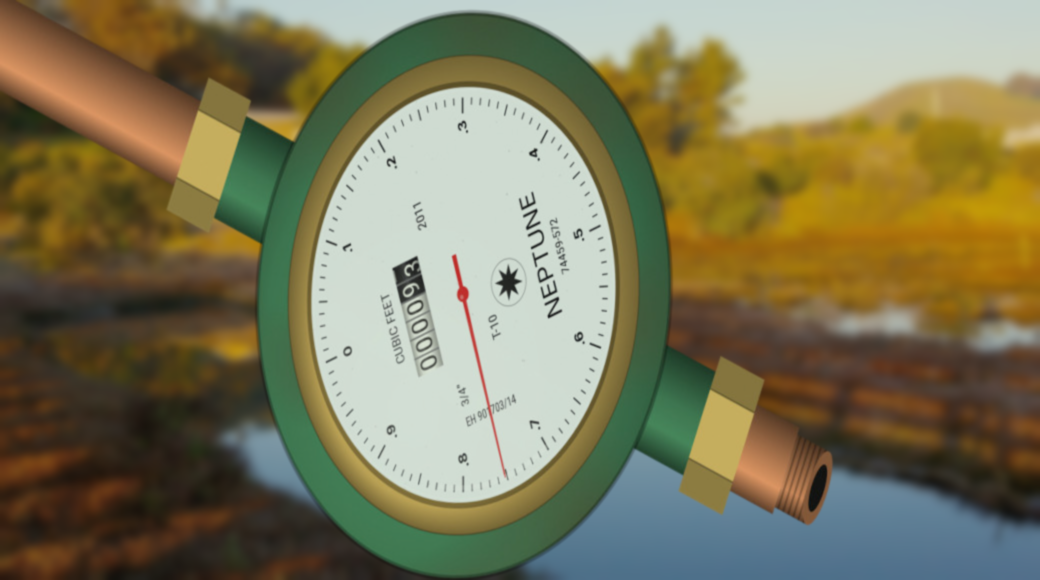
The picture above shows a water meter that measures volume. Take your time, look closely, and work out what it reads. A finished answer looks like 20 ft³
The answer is 92.75 ft³
